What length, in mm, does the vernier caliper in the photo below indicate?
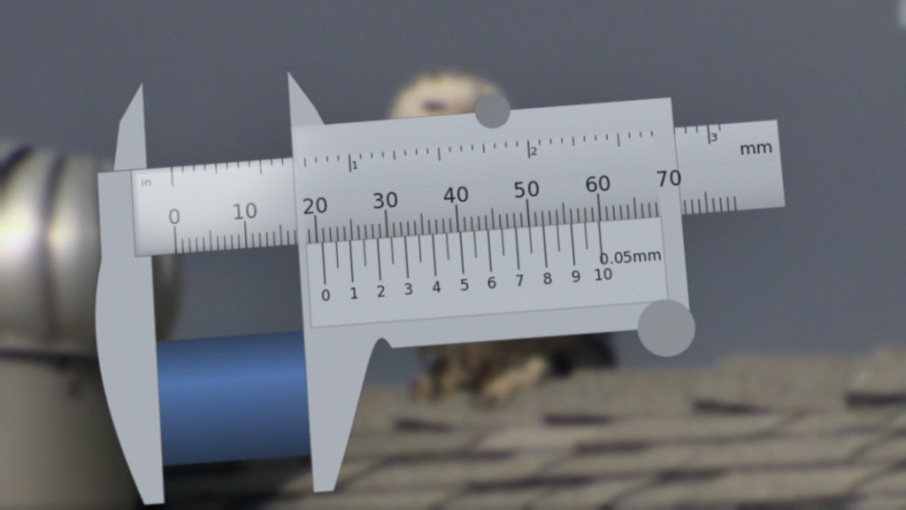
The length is 20.8 mm
